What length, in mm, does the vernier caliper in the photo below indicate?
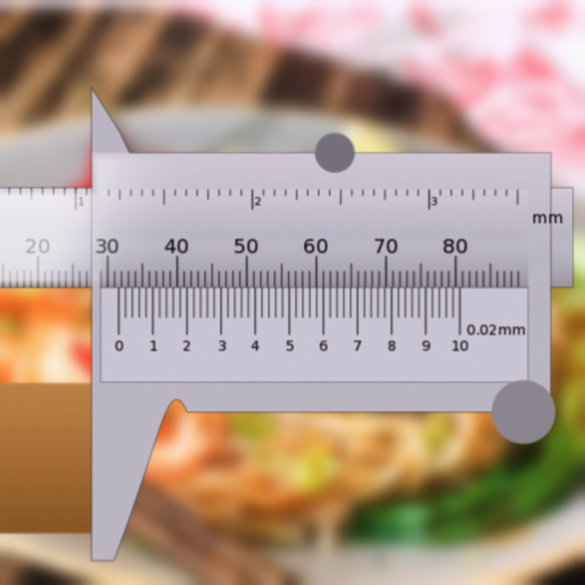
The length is 31.6 mm
